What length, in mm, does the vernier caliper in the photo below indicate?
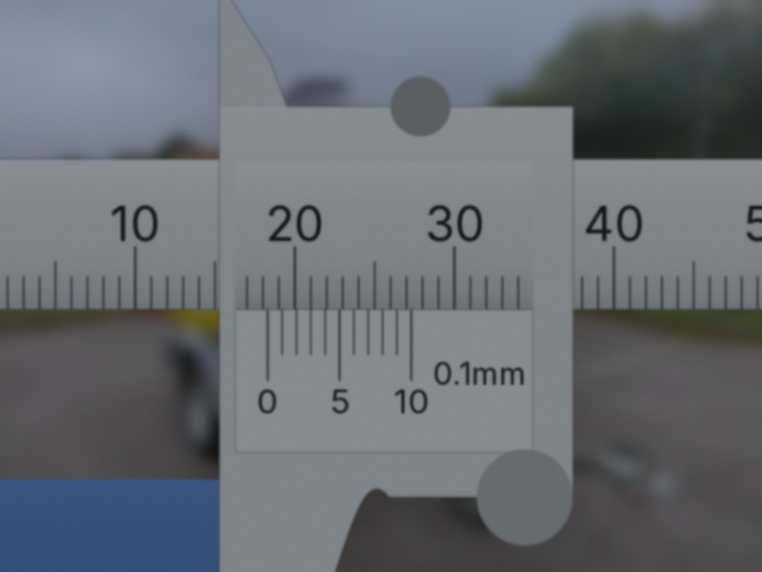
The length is 18.3 mm
